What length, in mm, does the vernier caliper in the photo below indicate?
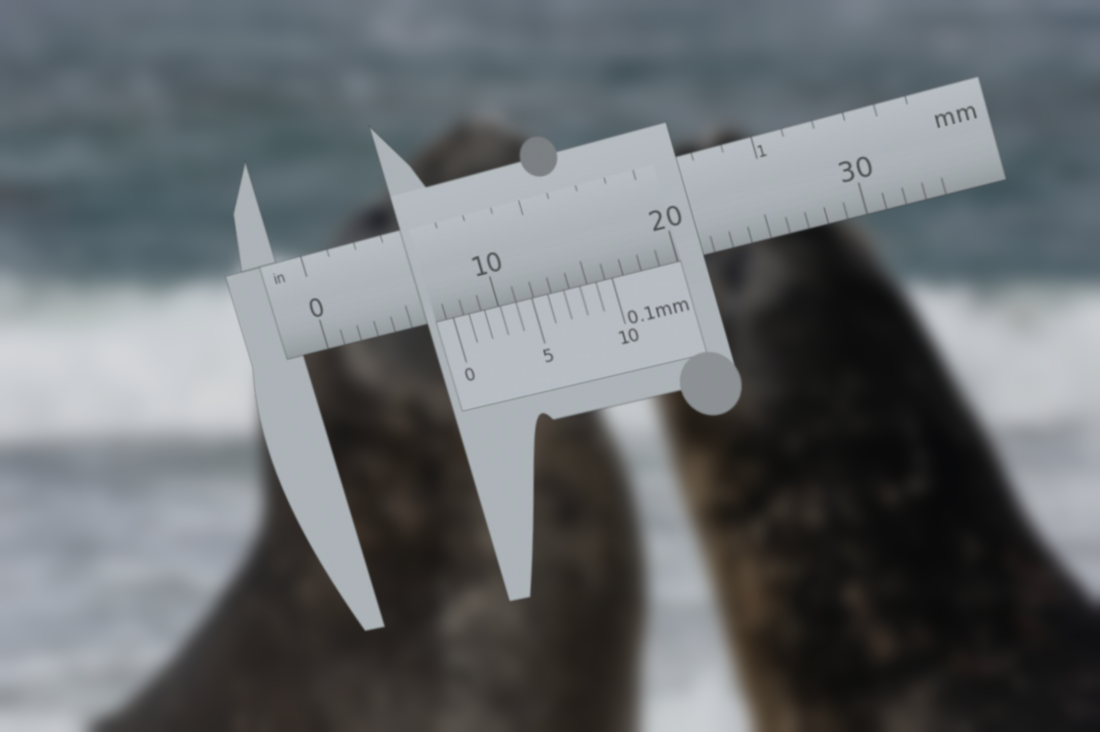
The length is 7.4 mm
